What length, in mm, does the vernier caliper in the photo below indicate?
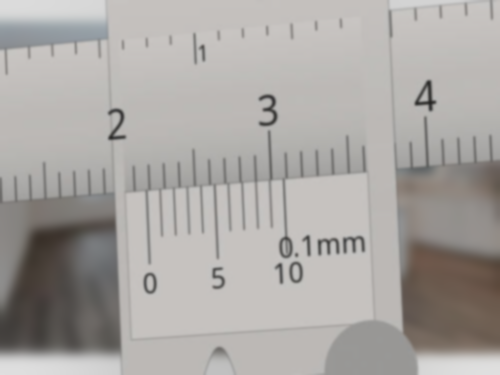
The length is 21.8 mm
